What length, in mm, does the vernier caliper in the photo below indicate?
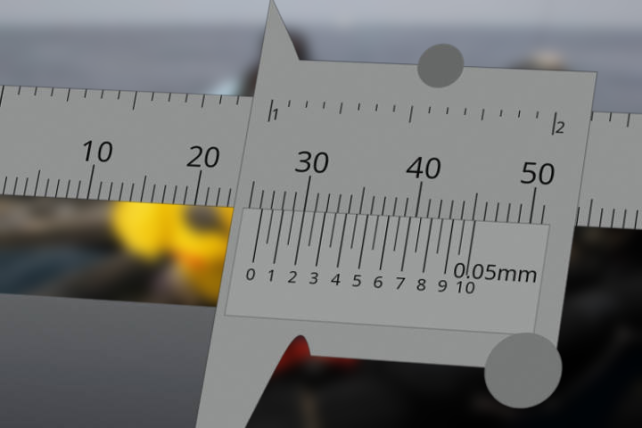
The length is 26.2 mm
